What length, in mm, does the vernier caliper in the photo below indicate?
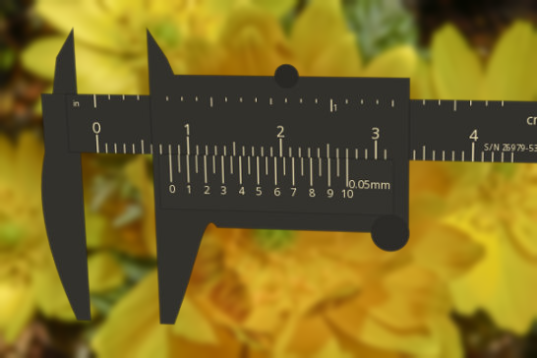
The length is 8.0 mm
